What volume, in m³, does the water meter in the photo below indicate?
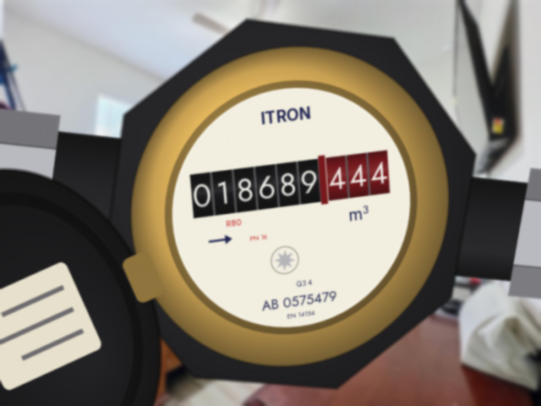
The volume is 18689.444 m³
